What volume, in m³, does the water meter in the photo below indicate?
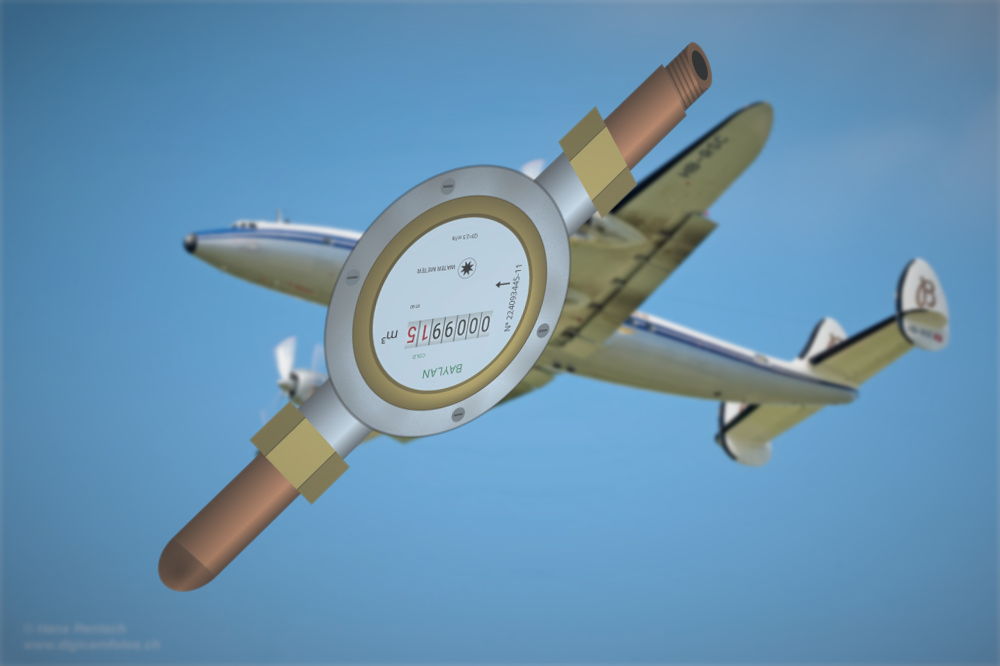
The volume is 99.15 m³
